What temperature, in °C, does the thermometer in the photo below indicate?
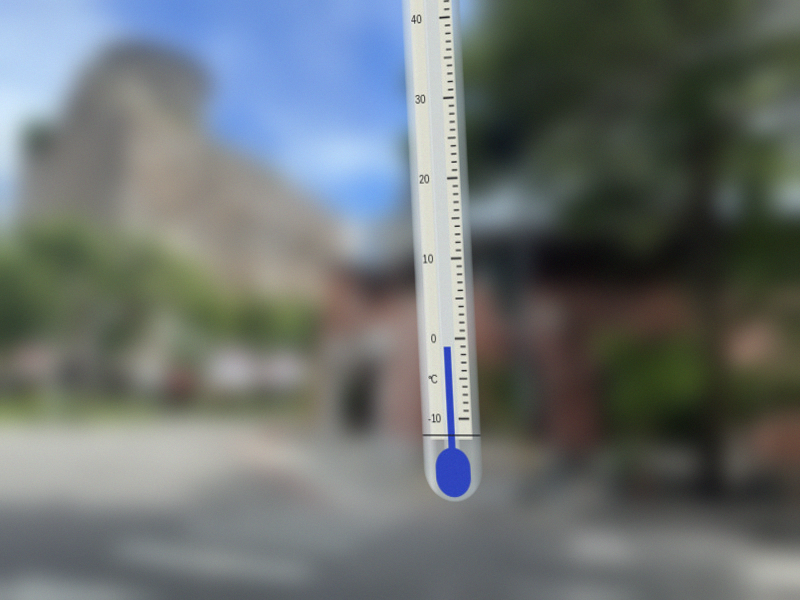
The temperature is -1 °C
